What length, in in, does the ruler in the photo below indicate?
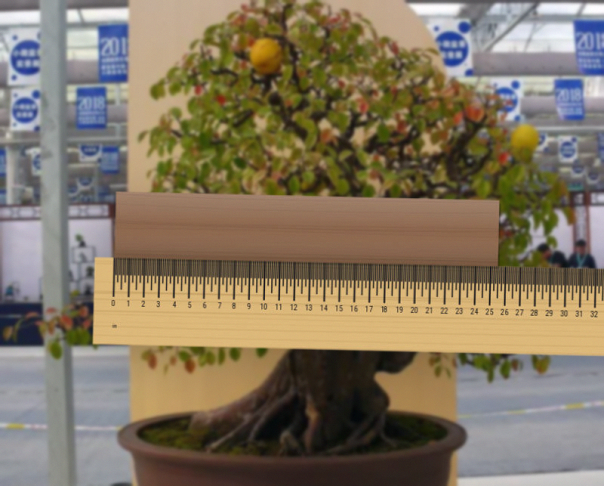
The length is 25.5 in
